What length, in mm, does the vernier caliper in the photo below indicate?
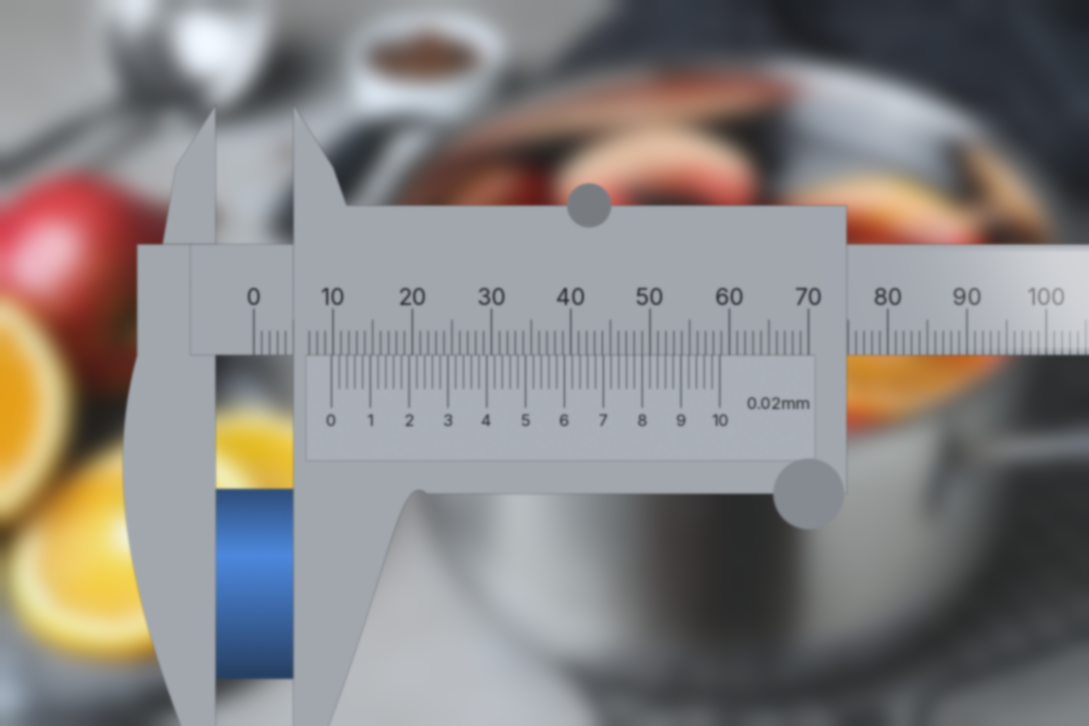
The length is 9.8 mm
